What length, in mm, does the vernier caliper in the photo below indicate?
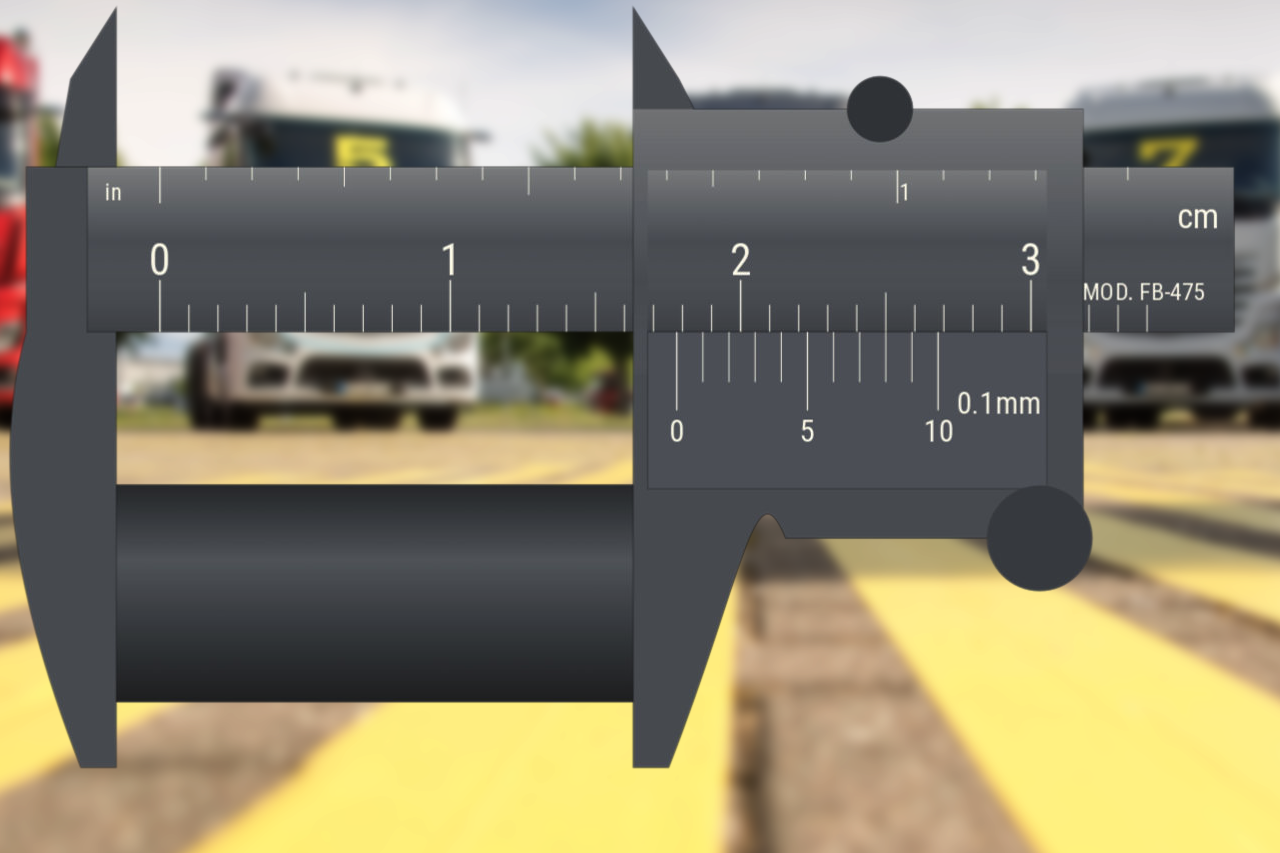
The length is 17.8 mm
